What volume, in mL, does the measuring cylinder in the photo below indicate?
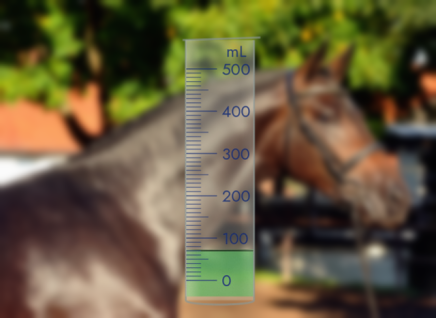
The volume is 70 mL
